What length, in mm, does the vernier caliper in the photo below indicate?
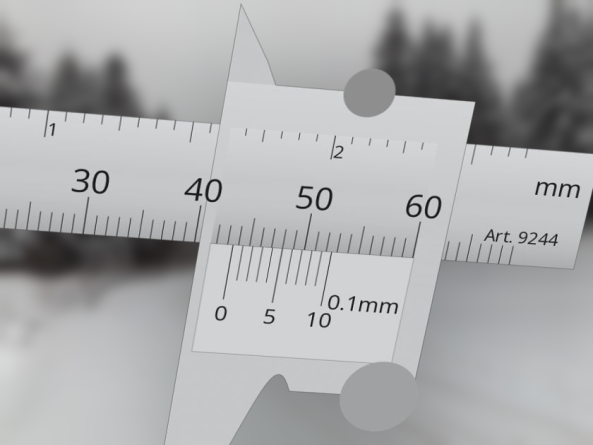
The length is 43.5 mm
